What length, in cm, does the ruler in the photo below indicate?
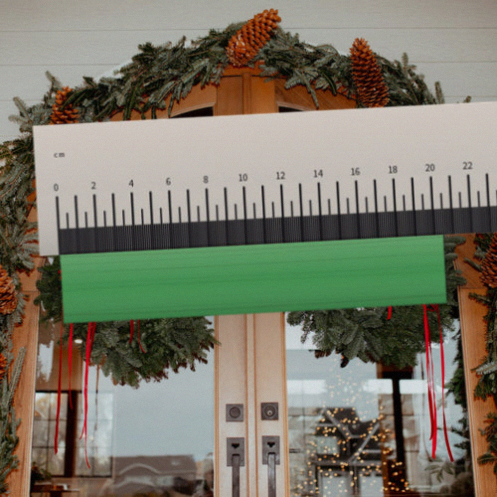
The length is 20.5 cm
